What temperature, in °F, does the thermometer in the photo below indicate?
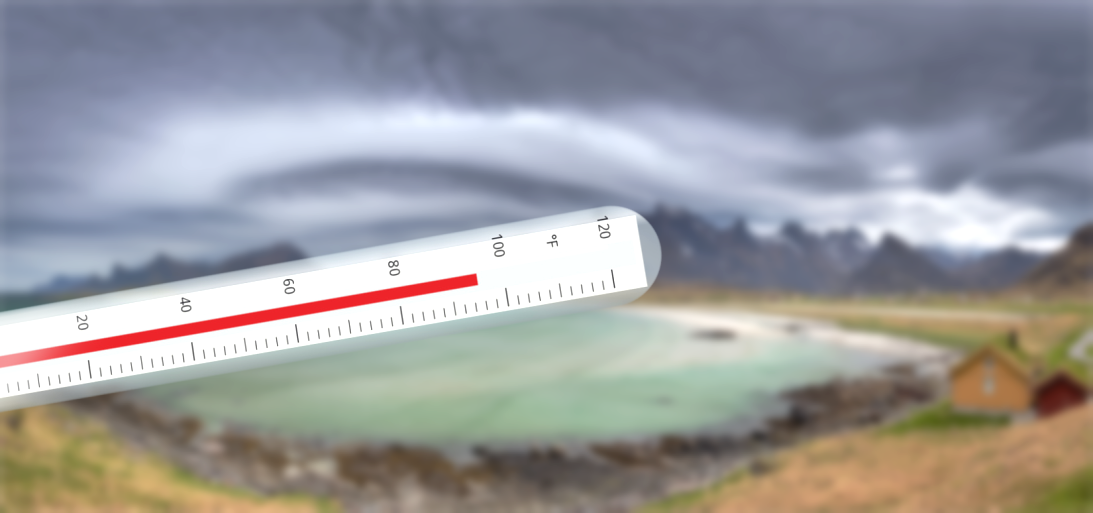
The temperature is 95 °F
